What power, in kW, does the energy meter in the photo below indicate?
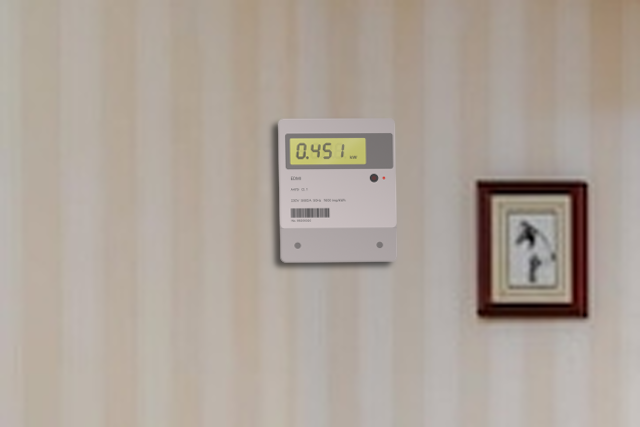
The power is 0.451 kW
